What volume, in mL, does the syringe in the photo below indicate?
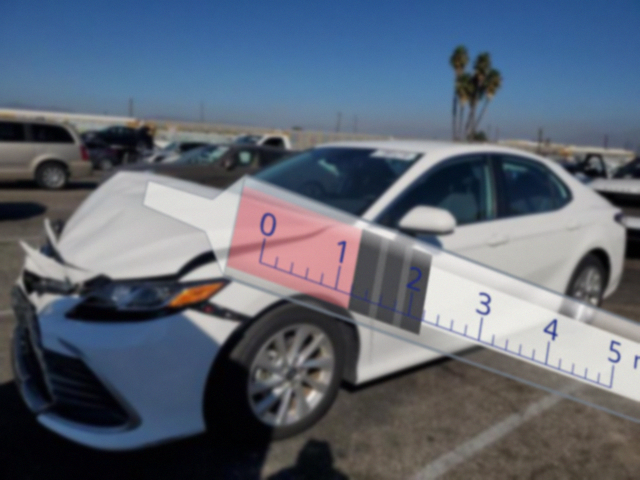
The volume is 1.2 mL
